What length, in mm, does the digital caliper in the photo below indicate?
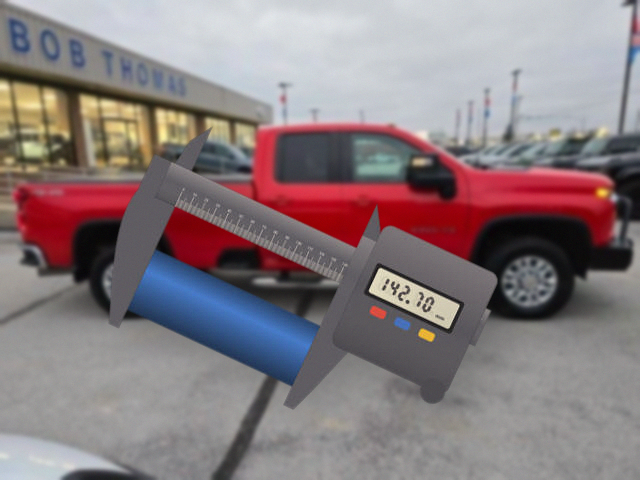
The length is 142.70 mm
